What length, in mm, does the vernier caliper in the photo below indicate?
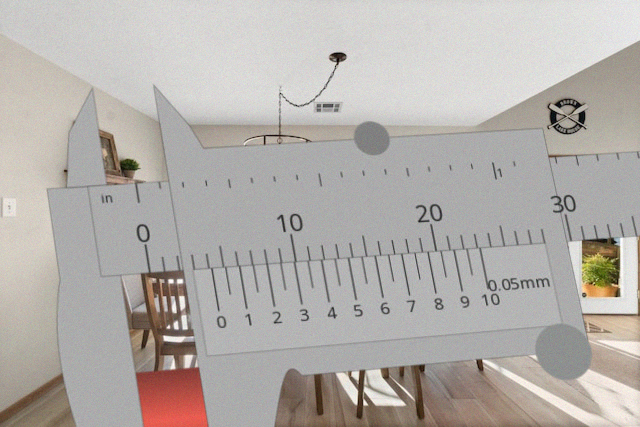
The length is 4.2 mm
